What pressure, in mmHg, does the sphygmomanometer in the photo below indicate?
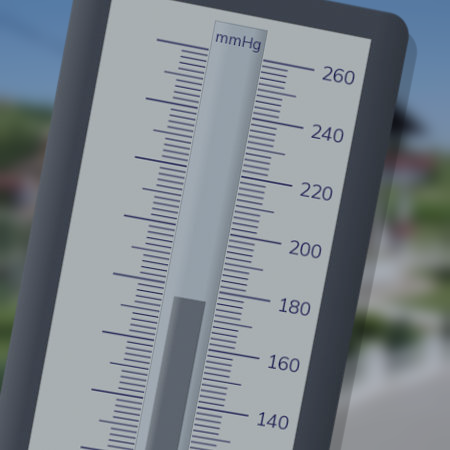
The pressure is 176 mmHg
